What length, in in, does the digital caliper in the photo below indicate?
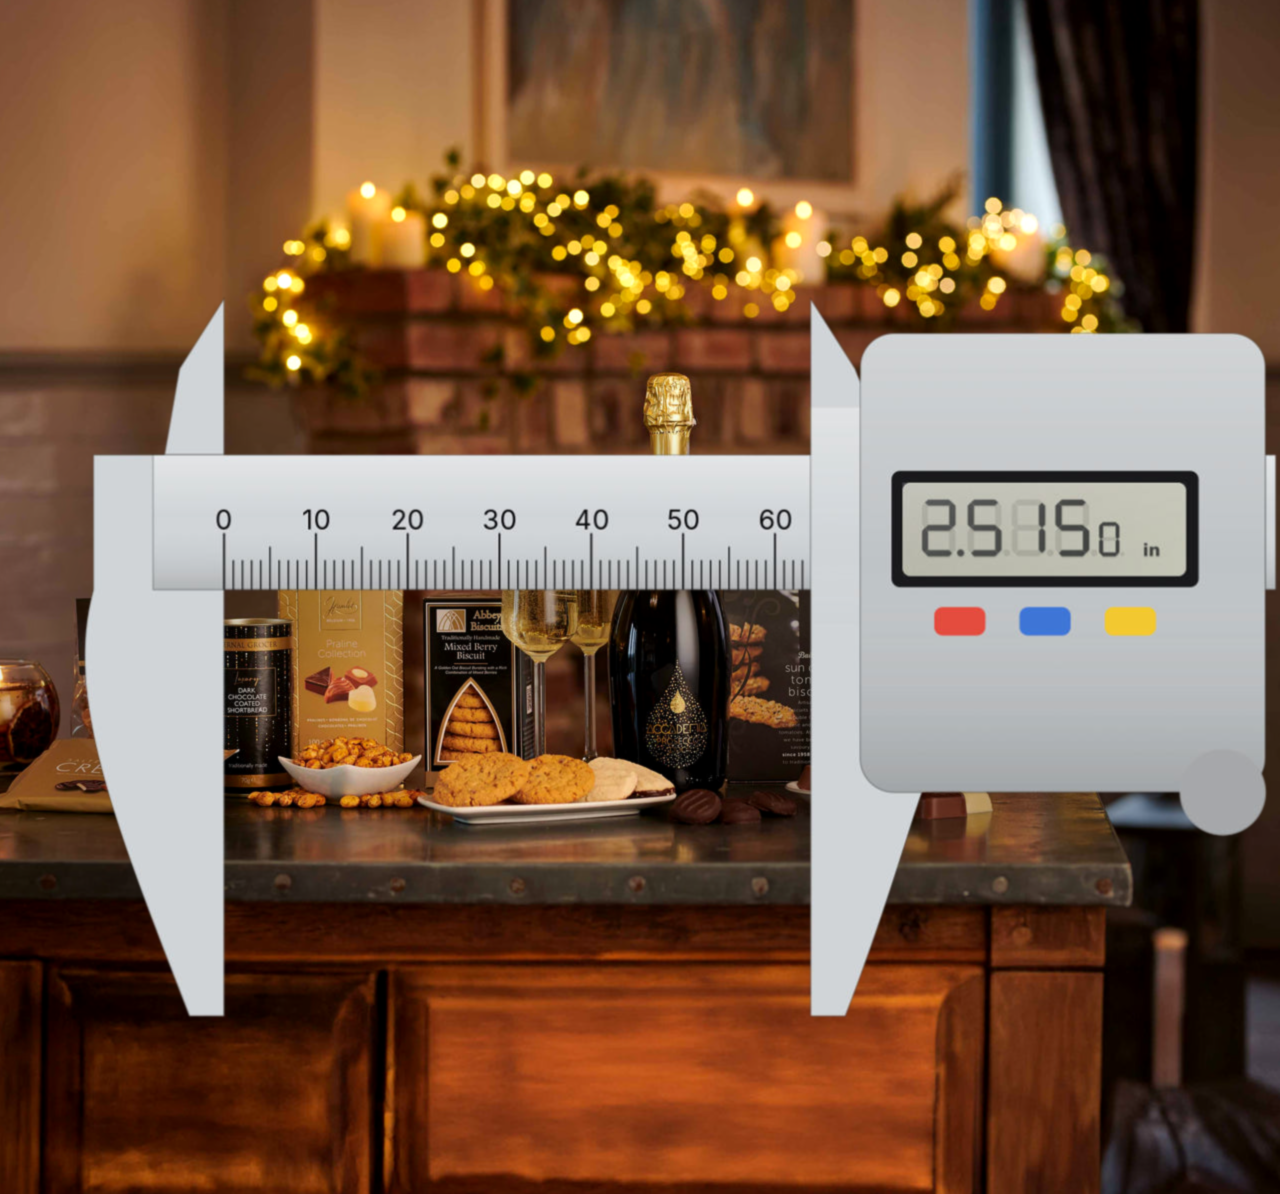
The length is 2.5150 in
